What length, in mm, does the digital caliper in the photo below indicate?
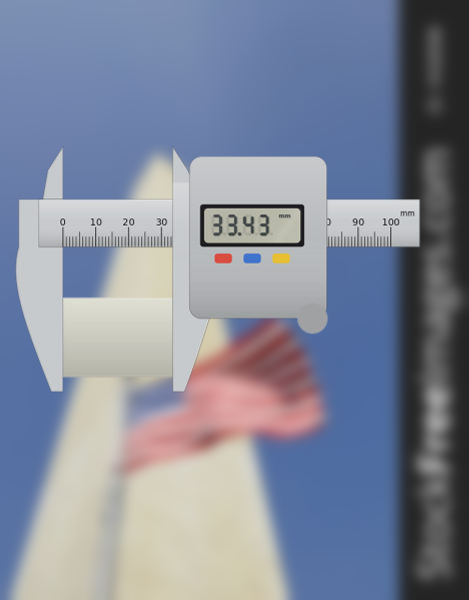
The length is 33.43 mm
